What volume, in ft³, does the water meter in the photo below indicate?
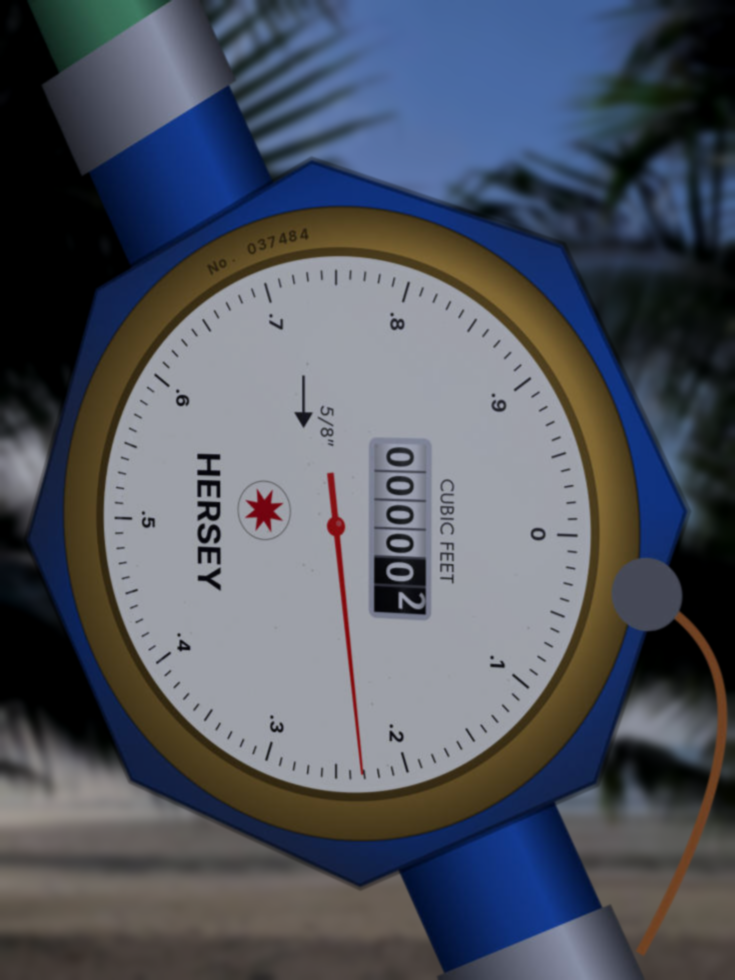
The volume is 2.23 ft³
